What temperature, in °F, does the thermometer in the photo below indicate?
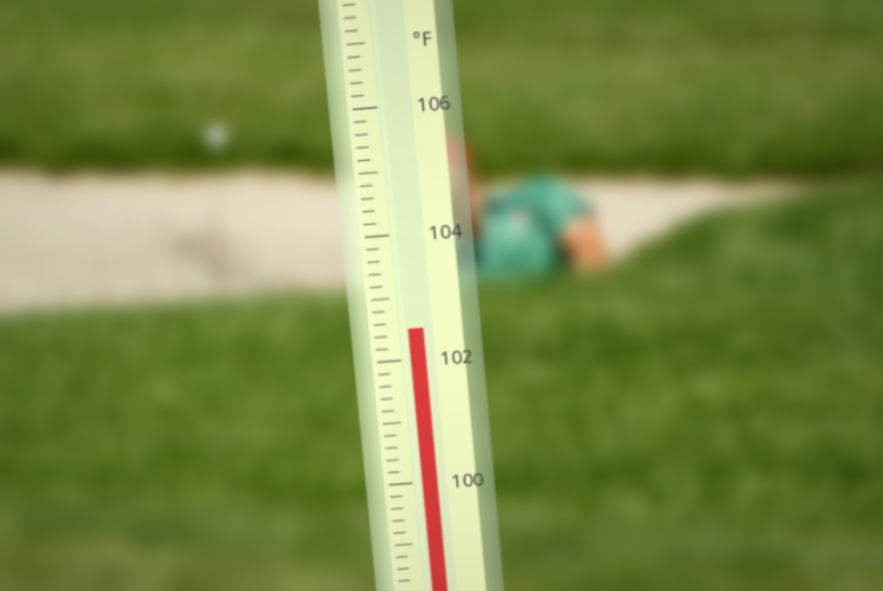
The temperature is 102.5 °F
